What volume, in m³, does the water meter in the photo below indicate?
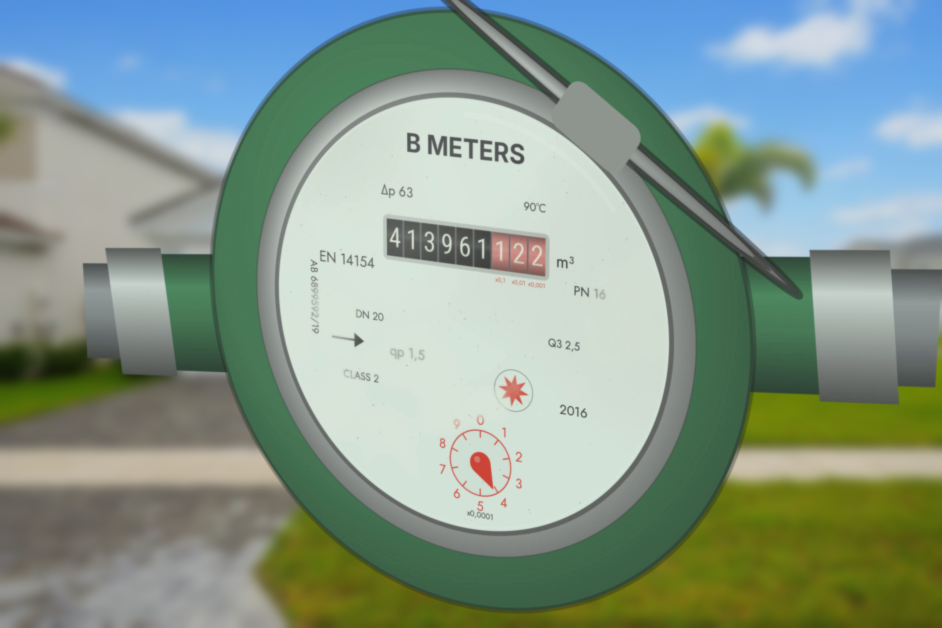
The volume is 413961.1224 m³
